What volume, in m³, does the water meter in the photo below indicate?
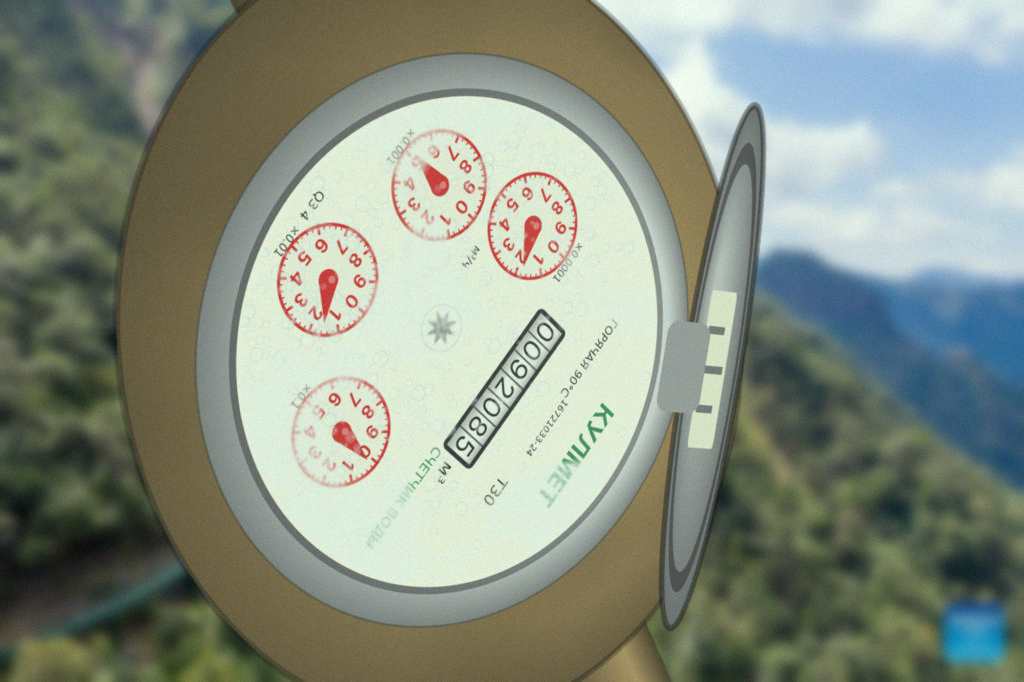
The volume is 92085.0151 m³
